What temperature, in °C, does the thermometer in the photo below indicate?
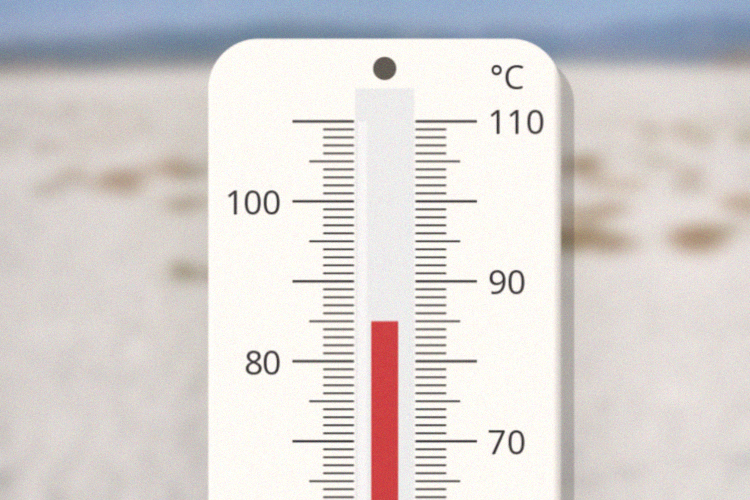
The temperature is 85 °C
